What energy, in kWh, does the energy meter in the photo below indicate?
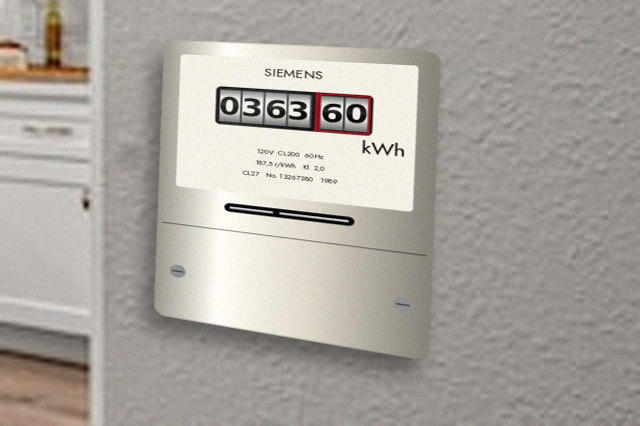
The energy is 363.60 kWh
